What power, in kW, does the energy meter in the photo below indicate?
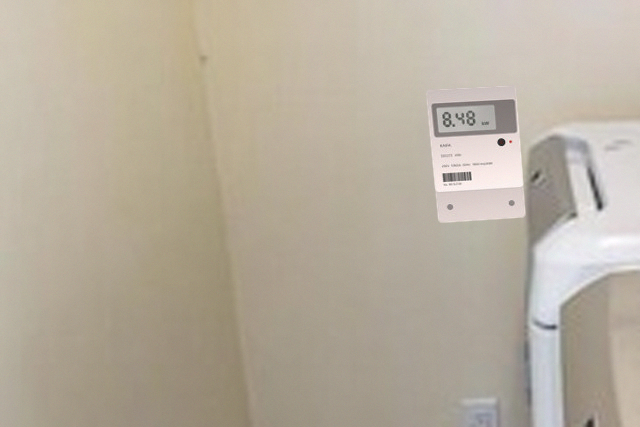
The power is 8.48 kW
